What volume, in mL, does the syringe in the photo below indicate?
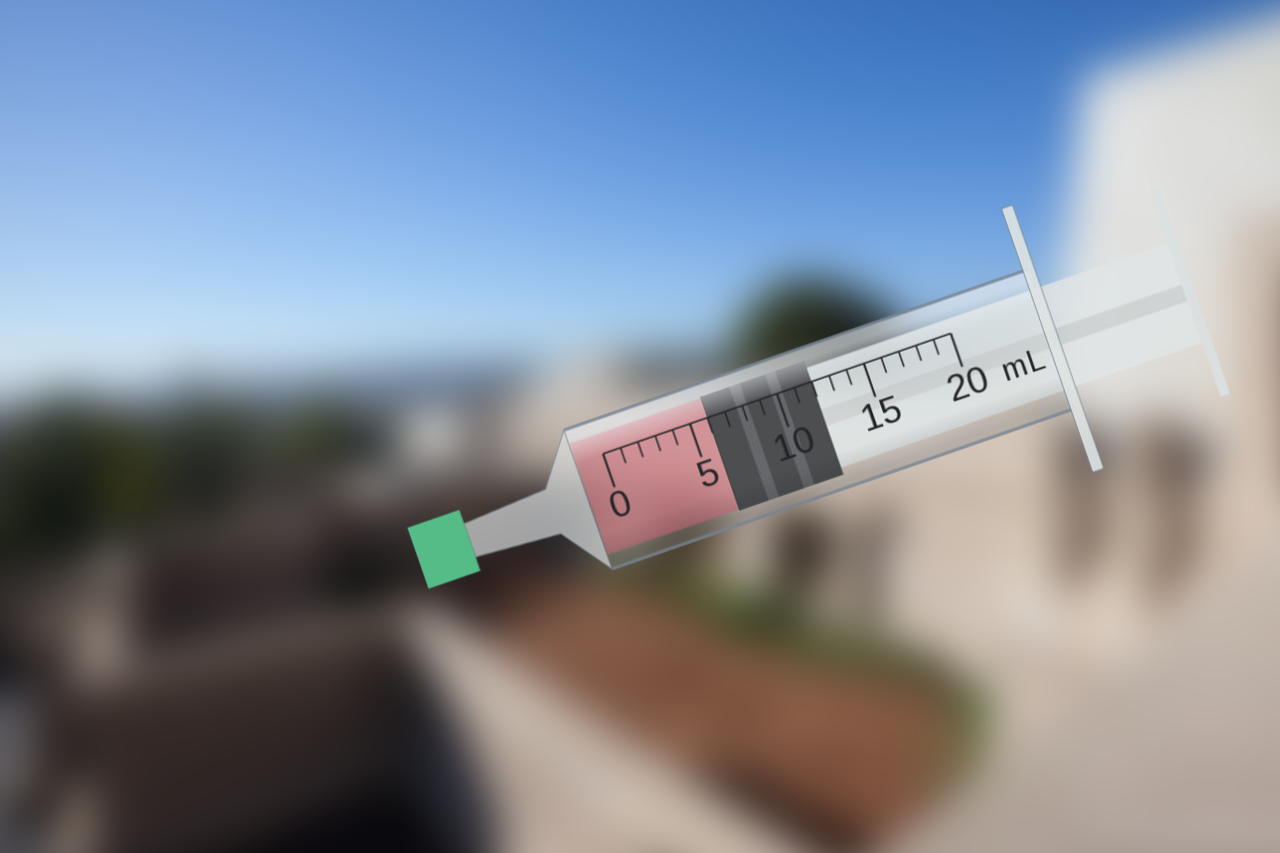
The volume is 6 mL
